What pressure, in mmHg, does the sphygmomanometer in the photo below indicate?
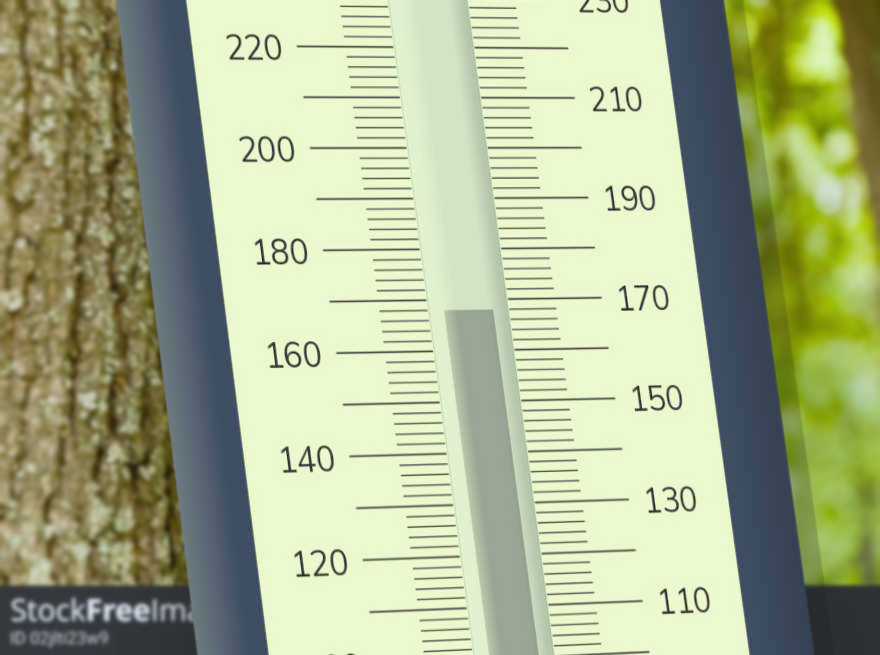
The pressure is 168 mmHg
